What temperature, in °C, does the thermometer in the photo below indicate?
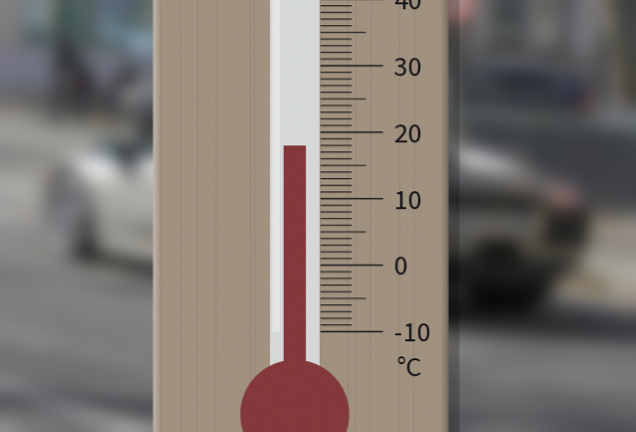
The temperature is 18 °C
